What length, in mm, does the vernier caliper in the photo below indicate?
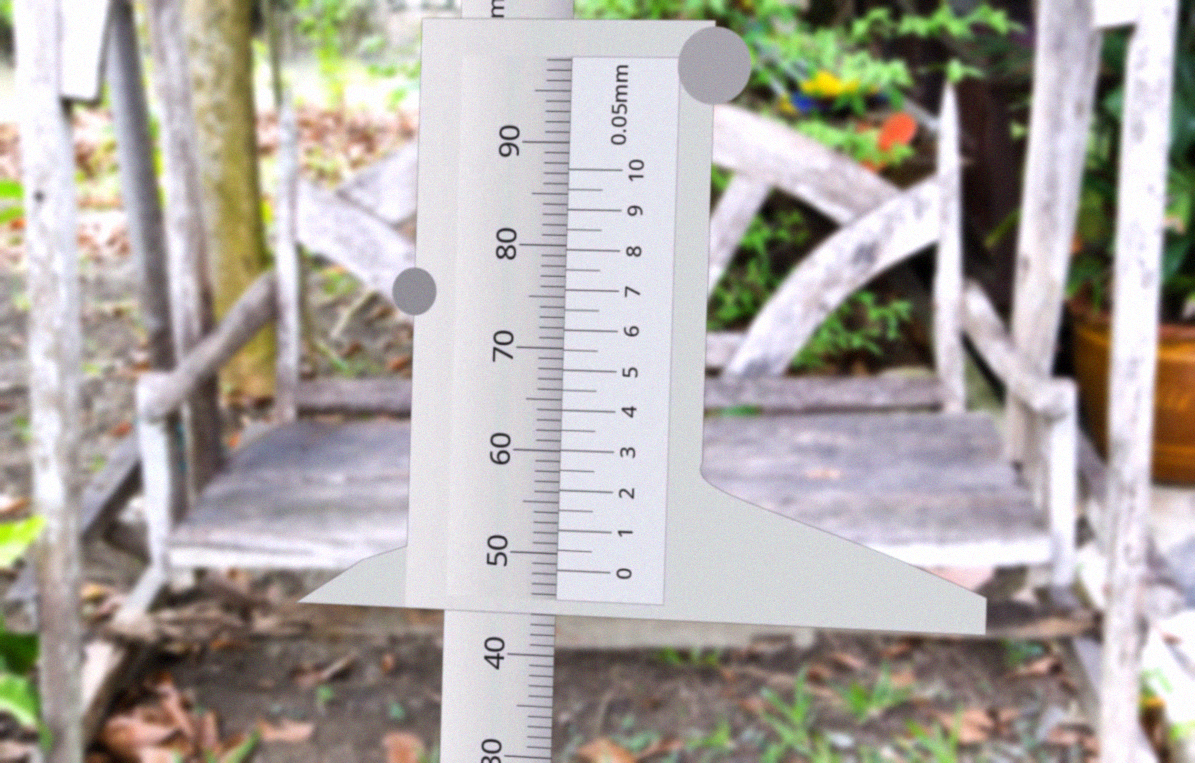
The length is 48.4 mm
